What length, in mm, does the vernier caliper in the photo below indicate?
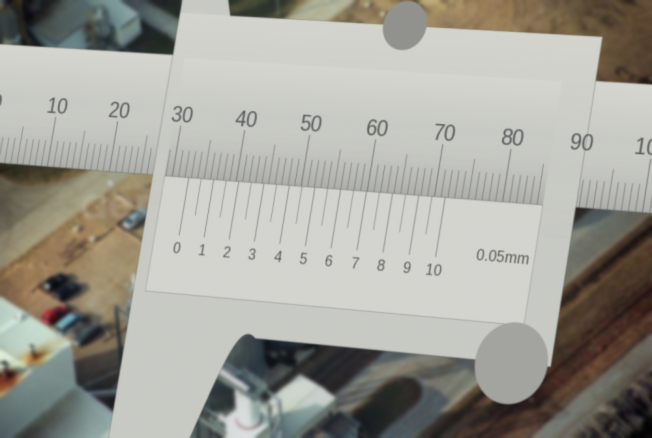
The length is 32.6 mm
